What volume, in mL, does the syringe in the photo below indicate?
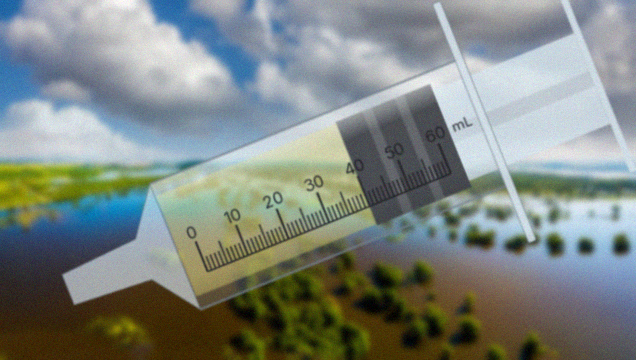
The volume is 40 mL
